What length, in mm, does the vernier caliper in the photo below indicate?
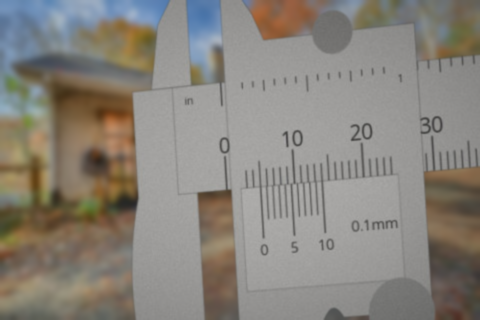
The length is 5.0 mm
